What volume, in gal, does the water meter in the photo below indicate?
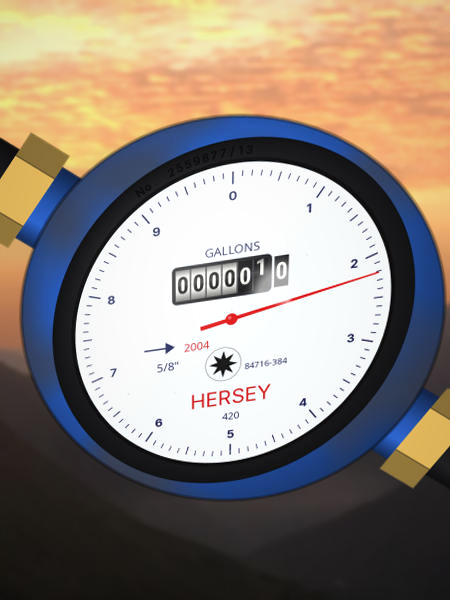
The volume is 12.2 gal
